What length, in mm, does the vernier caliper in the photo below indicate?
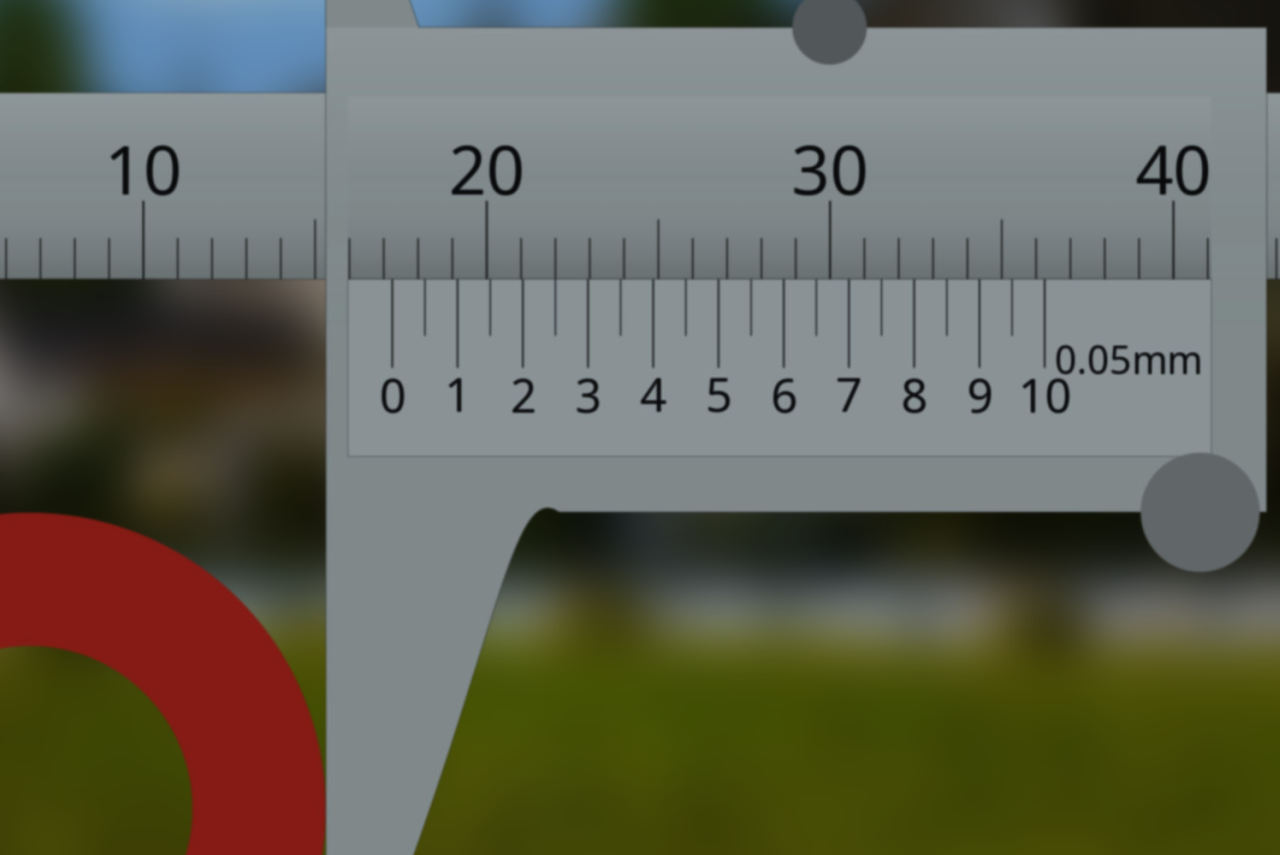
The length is 17.25 mm
